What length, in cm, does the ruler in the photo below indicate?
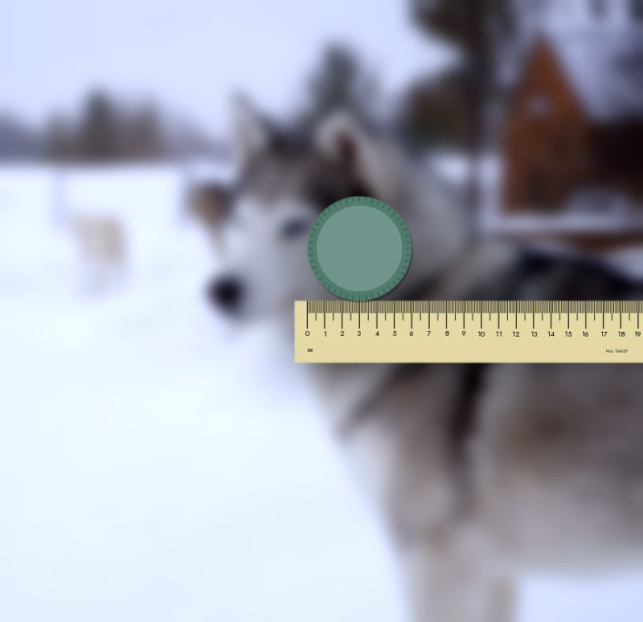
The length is 6 cm
